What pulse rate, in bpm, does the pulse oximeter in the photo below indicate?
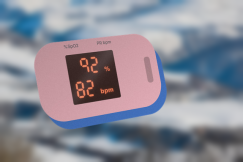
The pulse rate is 82 bpm
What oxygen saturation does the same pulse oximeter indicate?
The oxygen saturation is 92 %
